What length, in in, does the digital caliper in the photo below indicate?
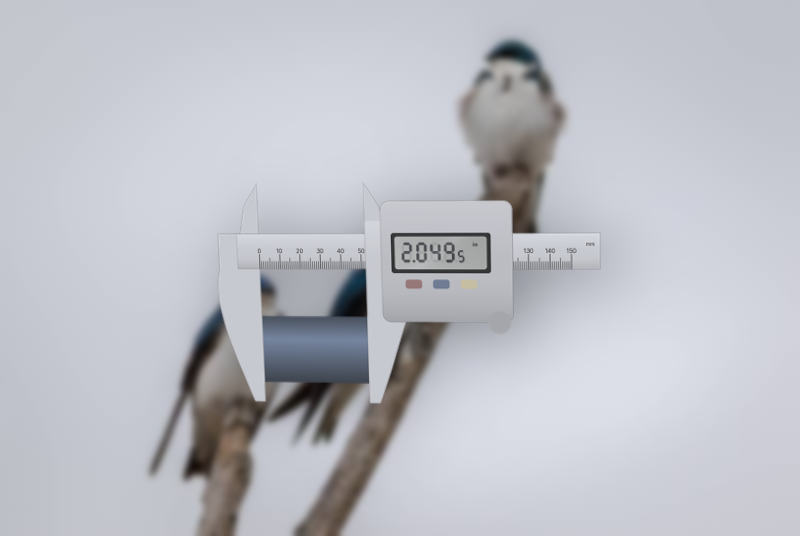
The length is 2.0495 in
